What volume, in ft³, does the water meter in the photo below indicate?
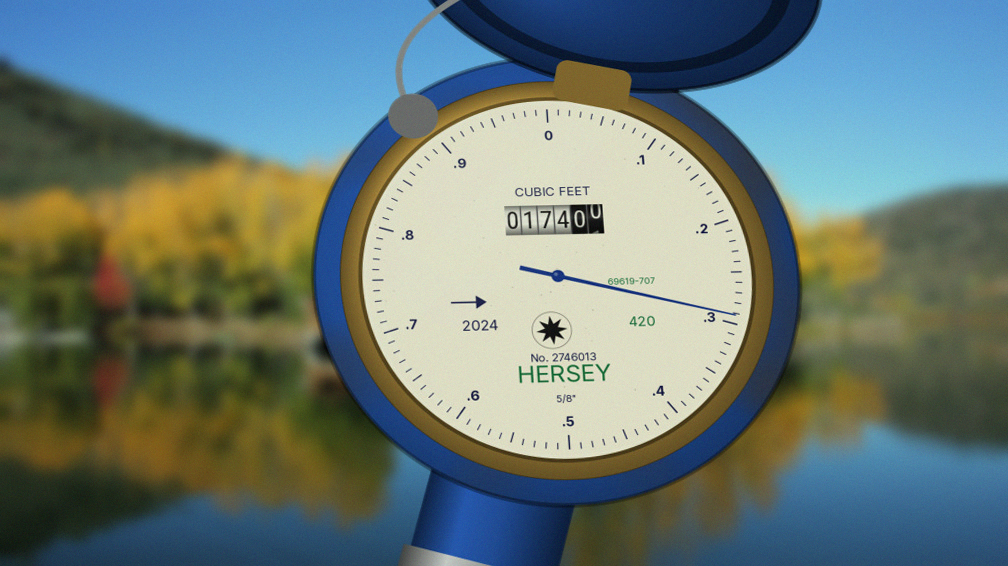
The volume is 17400.29 ft³
